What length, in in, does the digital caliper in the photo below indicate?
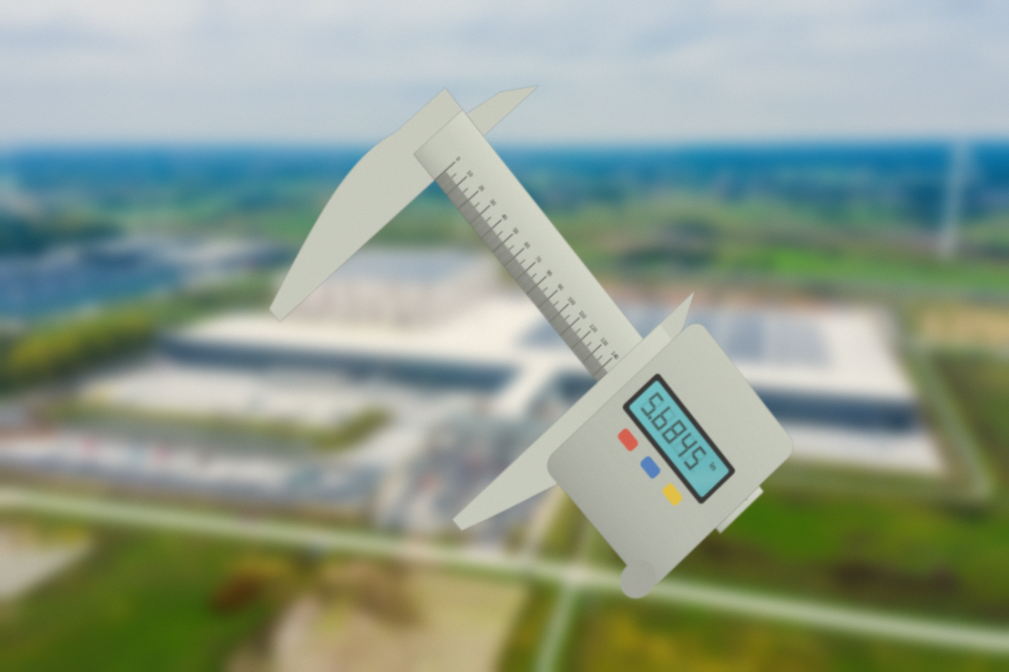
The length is 5.6845 in
